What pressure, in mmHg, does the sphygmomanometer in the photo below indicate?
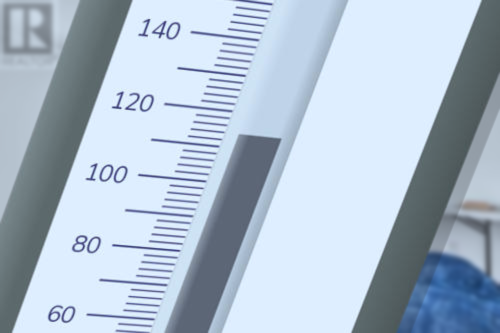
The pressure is 114 mmHg
